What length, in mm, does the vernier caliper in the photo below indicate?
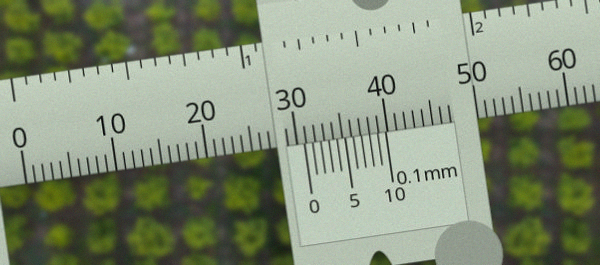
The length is 30.8 mm
